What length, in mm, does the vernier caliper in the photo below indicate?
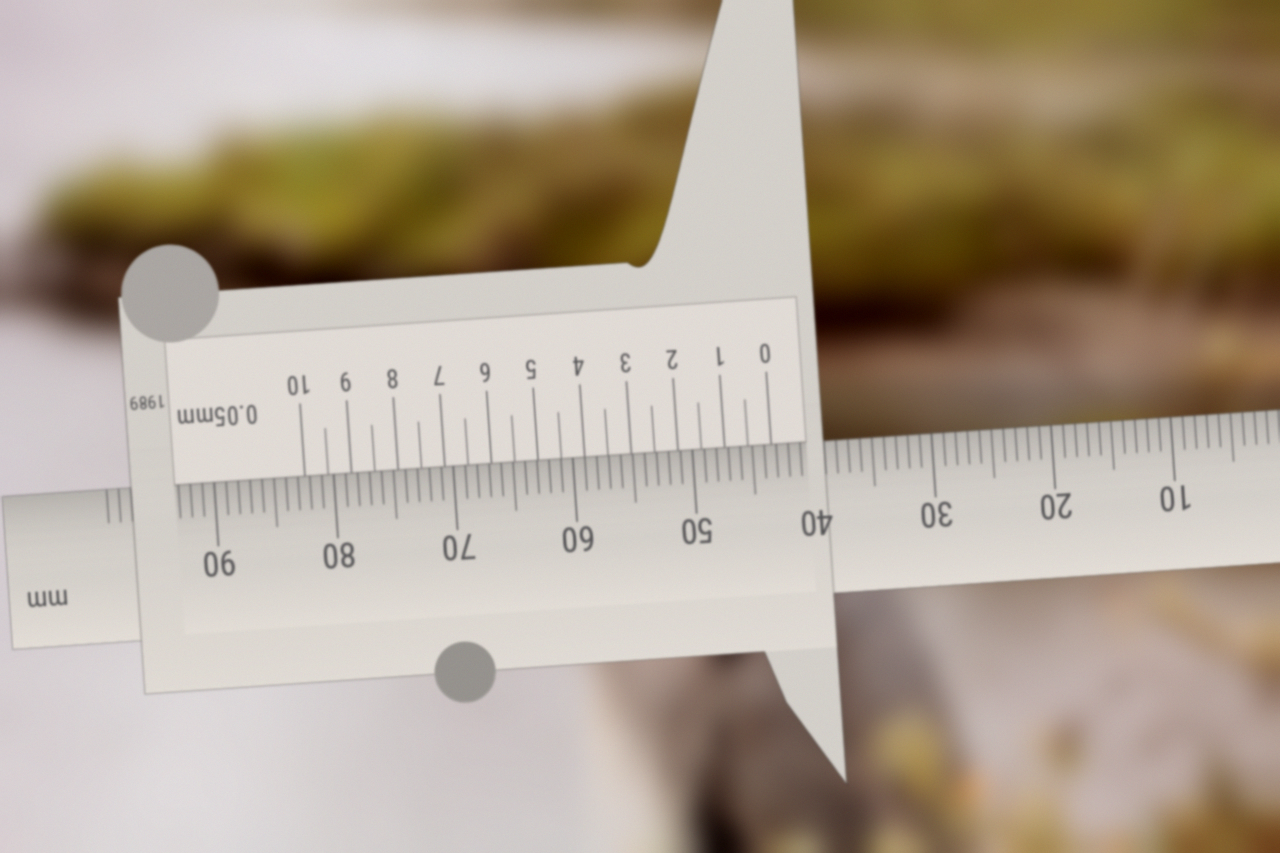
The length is 43.4 mm
